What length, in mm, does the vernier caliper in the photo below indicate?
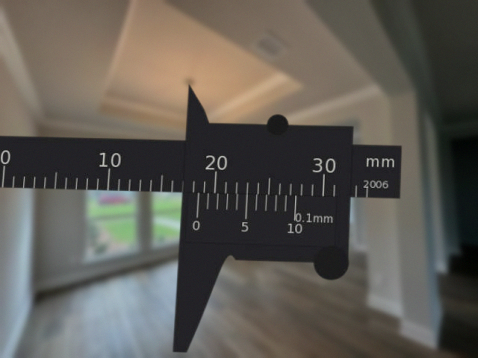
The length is 18.5 mm
